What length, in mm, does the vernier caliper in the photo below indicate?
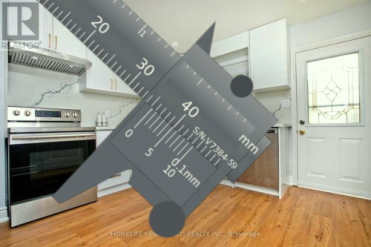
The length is 35.4 mm
